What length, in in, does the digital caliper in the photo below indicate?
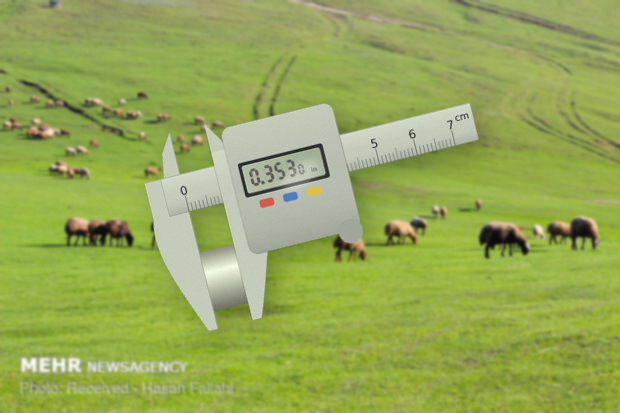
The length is 0.3530 in
